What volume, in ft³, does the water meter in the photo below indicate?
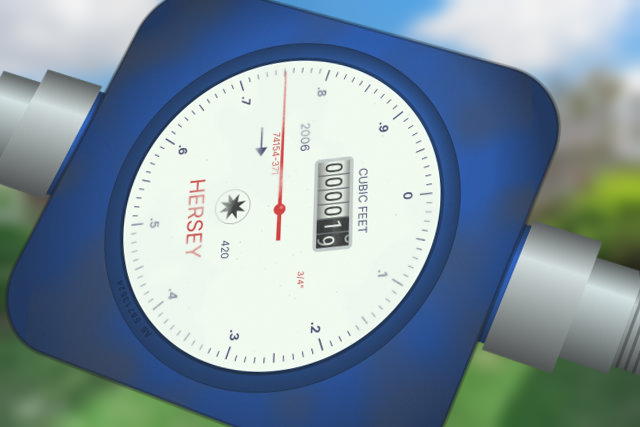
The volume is 18.75 ft³
